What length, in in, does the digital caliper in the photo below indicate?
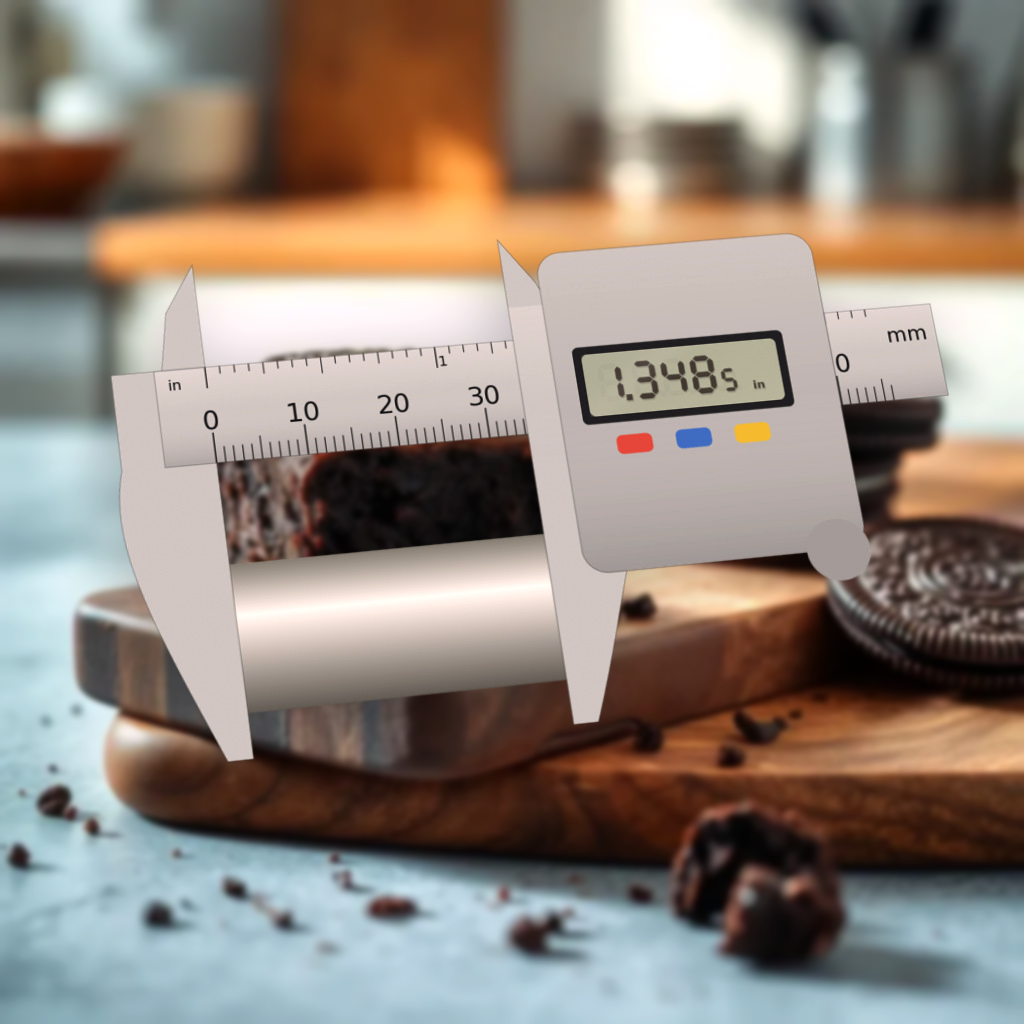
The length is 1.3485 in
